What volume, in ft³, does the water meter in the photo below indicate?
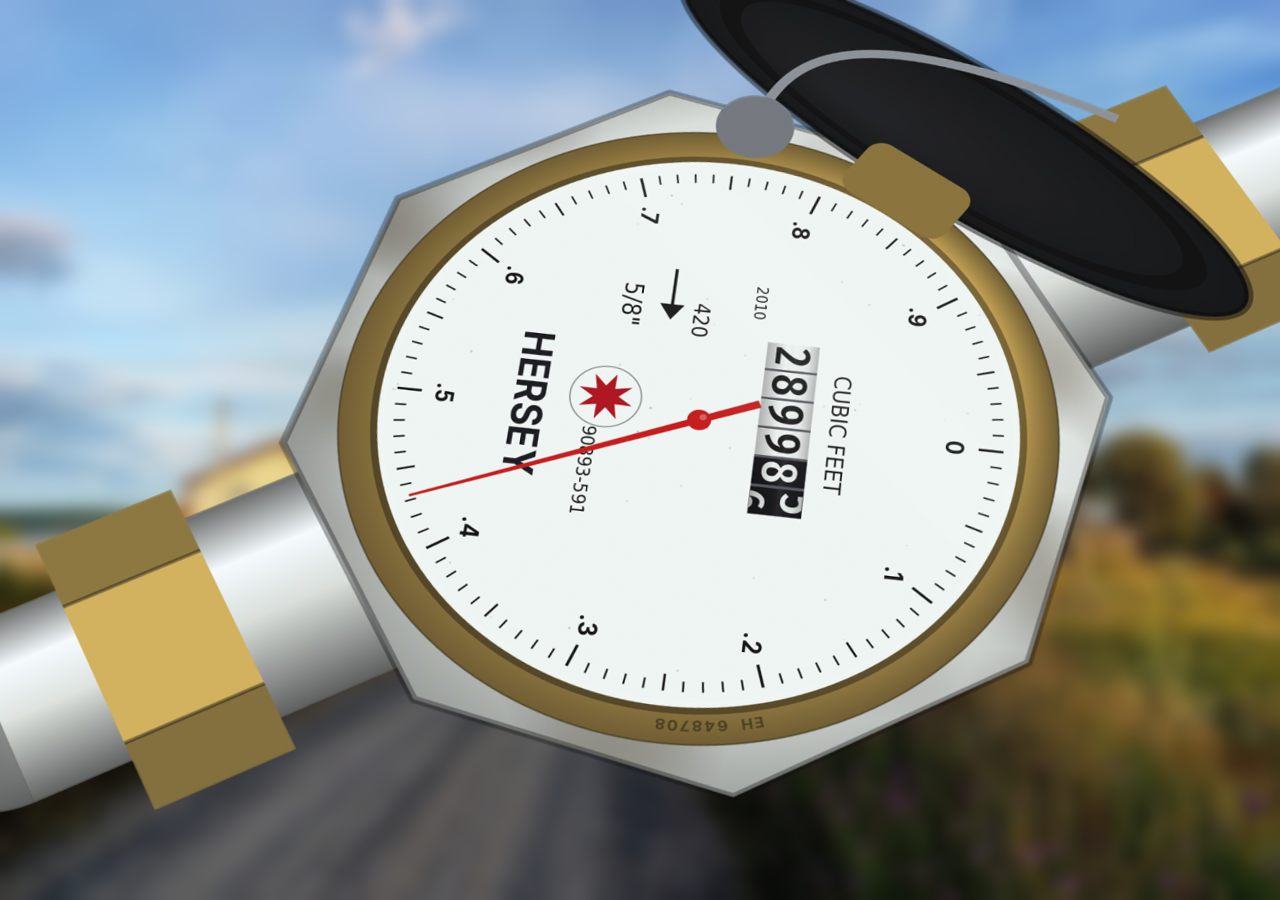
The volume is 289985.43 ft³
